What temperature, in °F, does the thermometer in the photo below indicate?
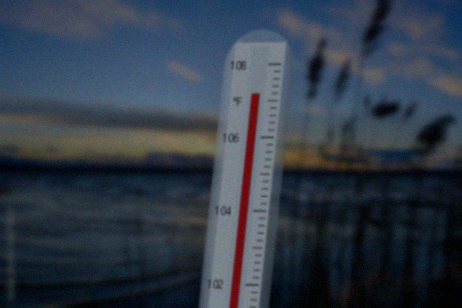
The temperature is 107.2 °F
